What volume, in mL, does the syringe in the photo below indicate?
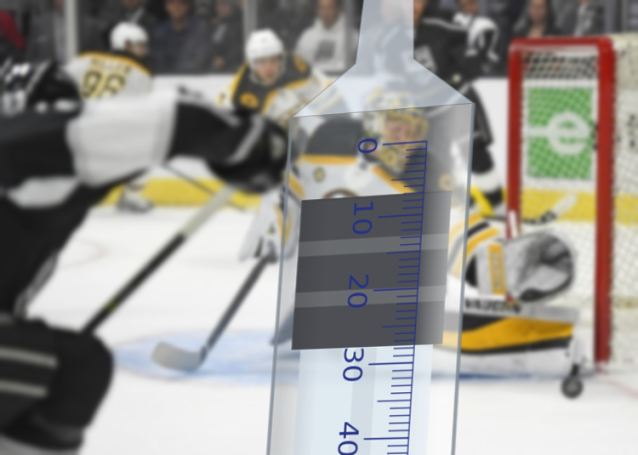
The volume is 7 mL
